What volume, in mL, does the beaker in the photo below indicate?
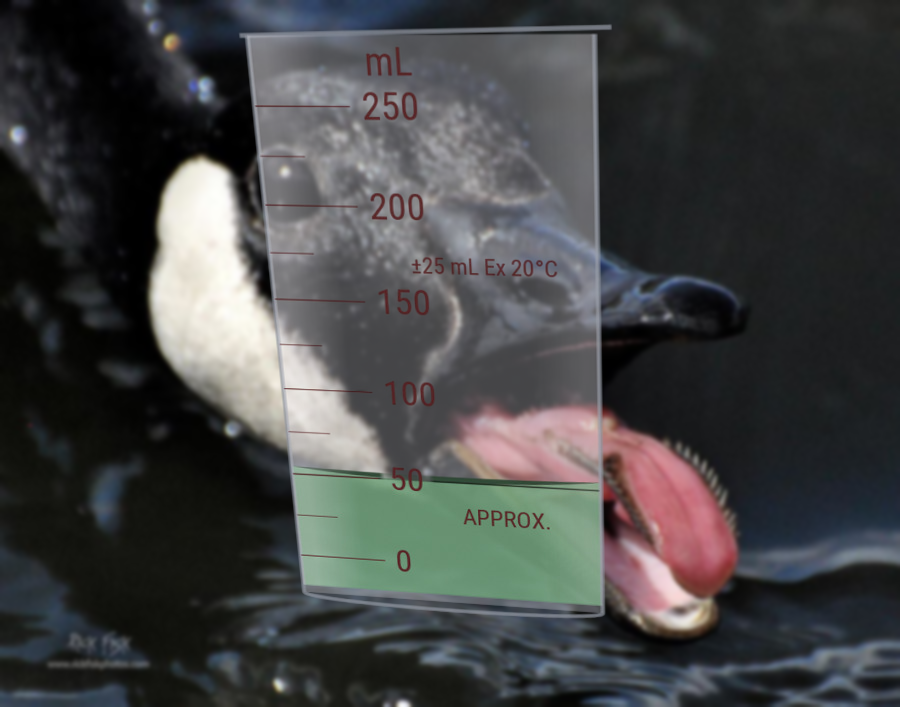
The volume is 50 mL
